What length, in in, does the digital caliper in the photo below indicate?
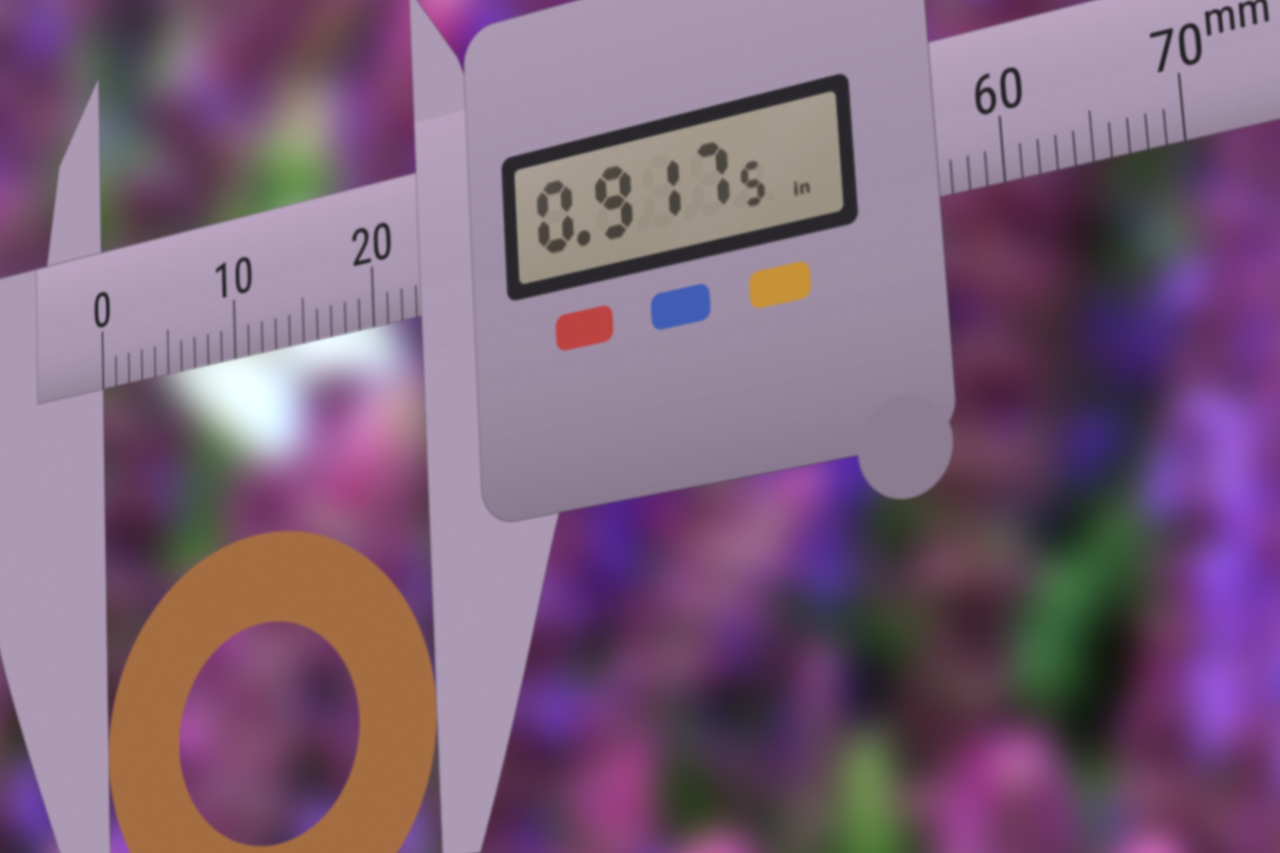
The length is 0.9175 in
